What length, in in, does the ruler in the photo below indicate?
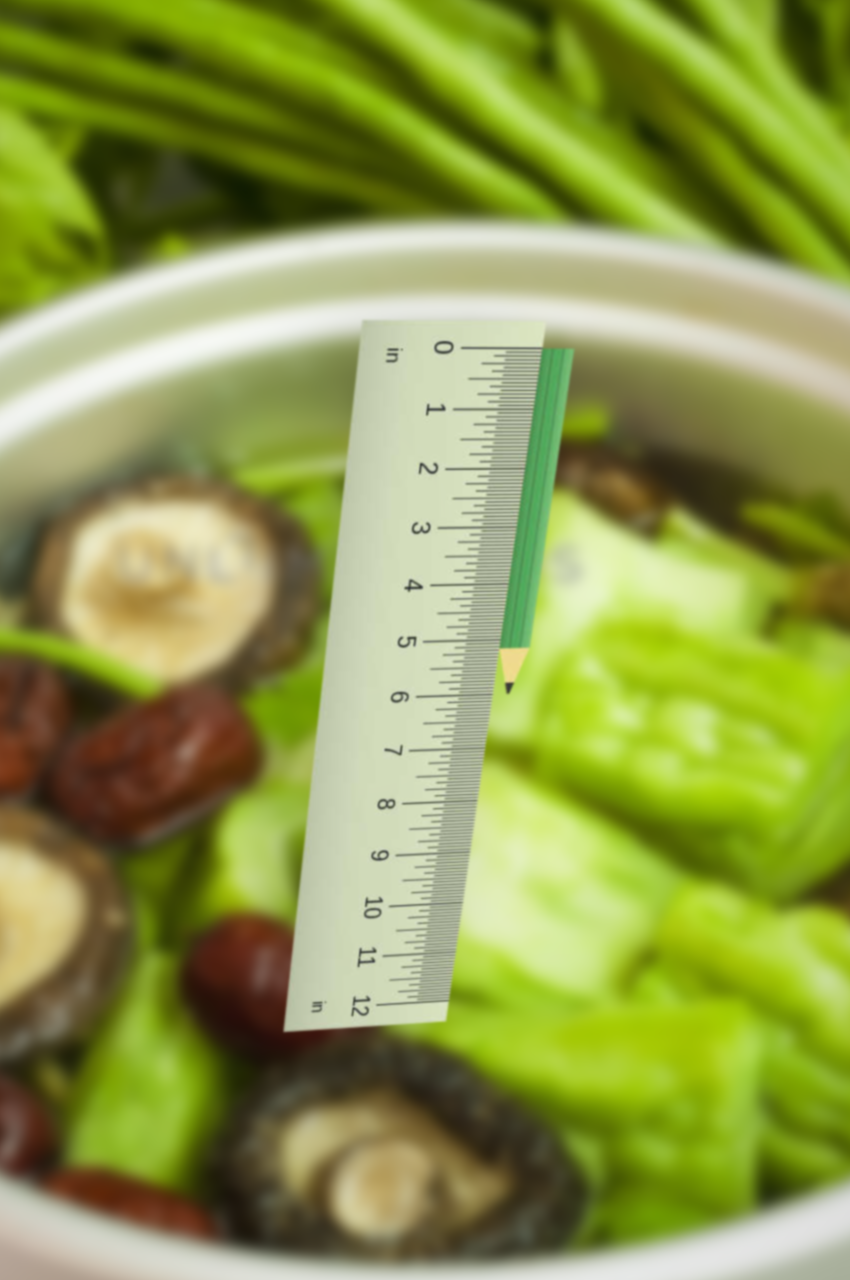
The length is 6 in
